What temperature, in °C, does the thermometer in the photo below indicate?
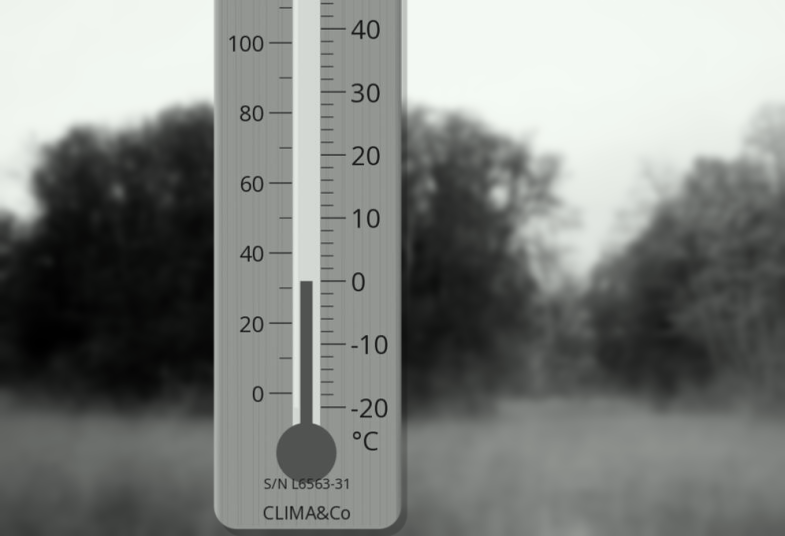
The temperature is 0 °C
